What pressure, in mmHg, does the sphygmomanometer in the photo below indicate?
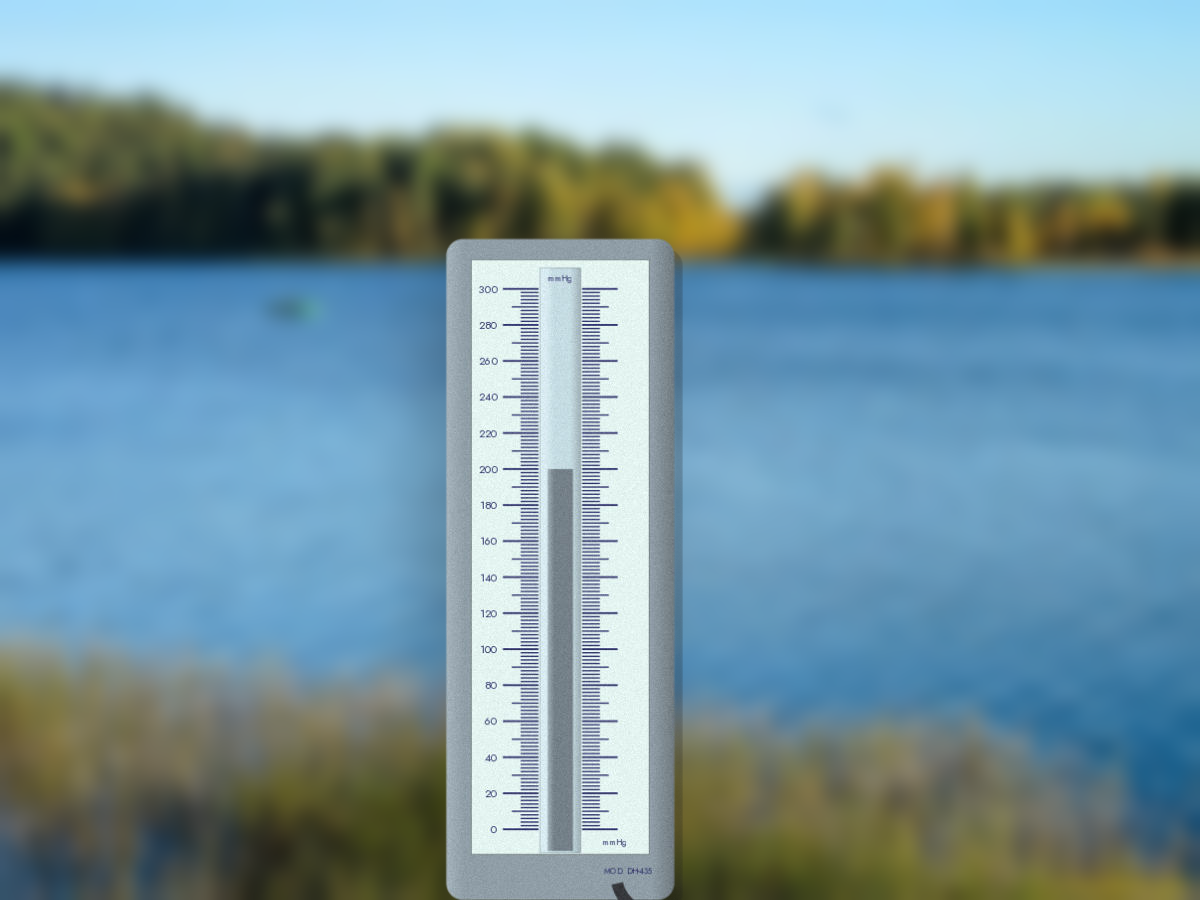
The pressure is 200 mmHg
